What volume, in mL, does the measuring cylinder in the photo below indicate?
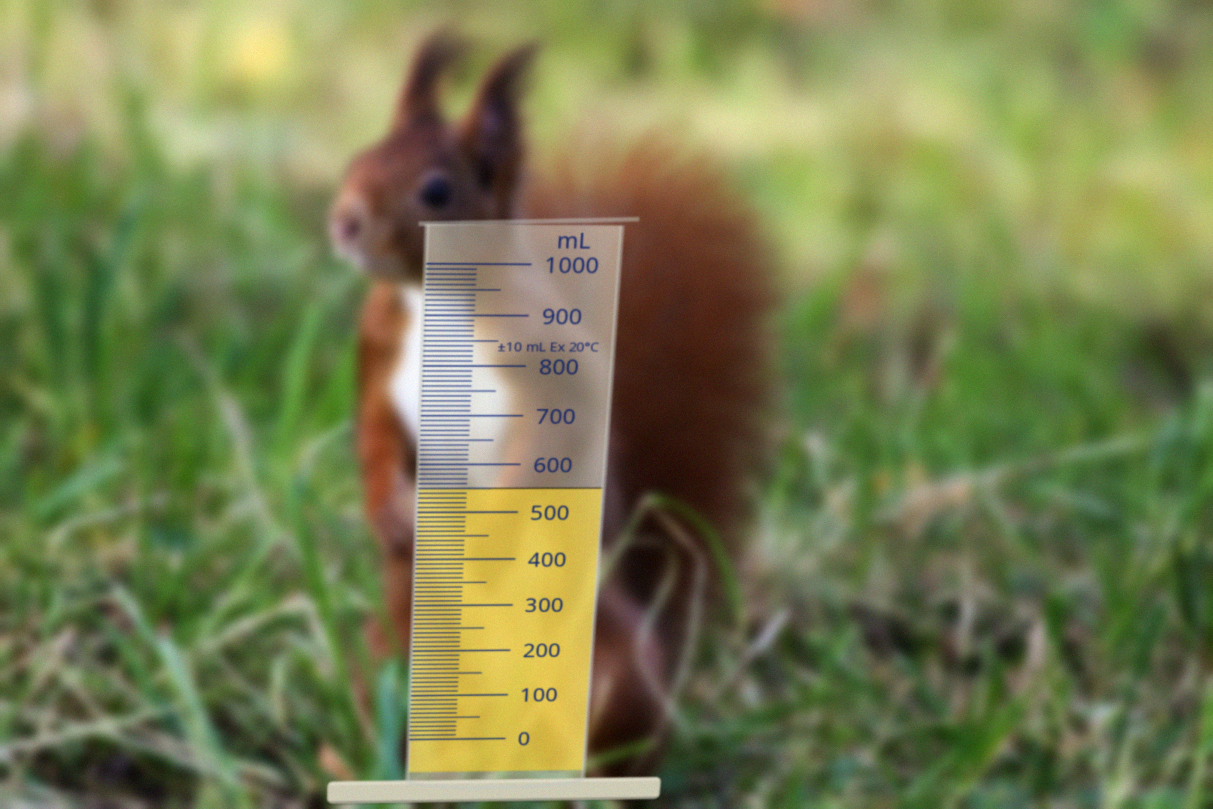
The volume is 550 mL
